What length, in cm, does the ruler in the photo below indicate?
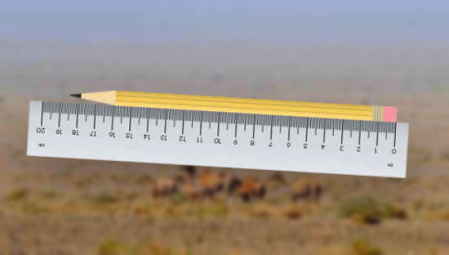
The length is 18.5 cm
